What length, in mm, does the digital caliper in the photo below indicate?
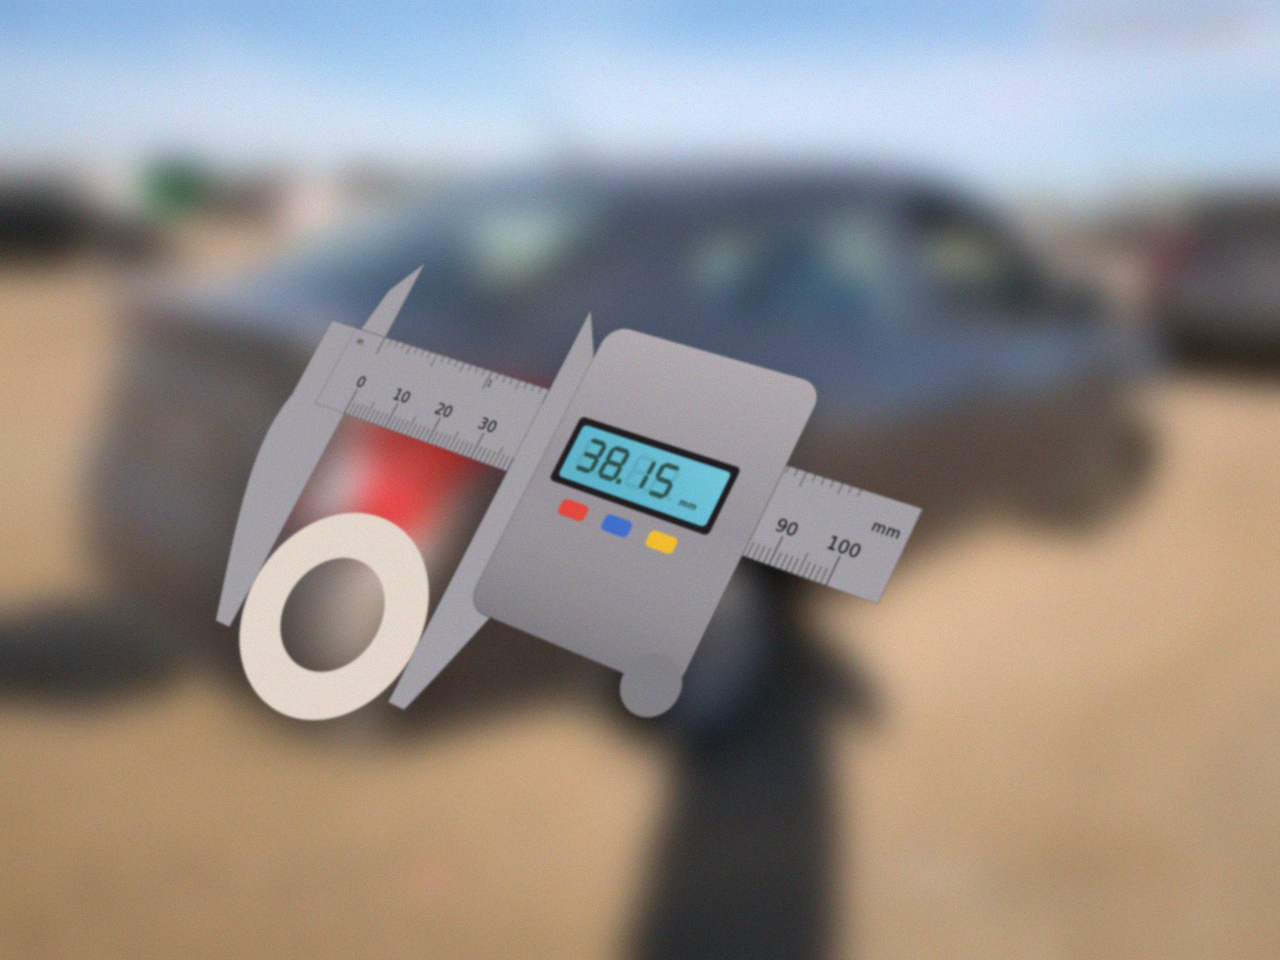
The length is 38.15 mm
